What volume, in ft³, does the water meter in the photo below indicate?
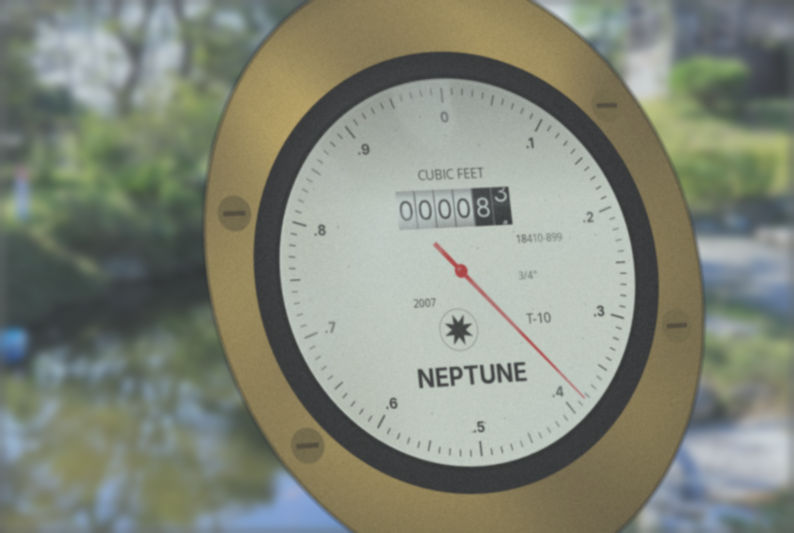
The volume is 83.38 ft³
